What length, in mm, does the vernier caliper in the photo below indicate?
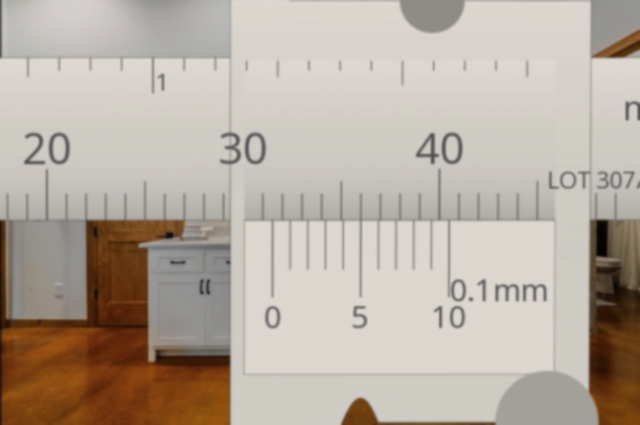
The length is 31.5 mm
